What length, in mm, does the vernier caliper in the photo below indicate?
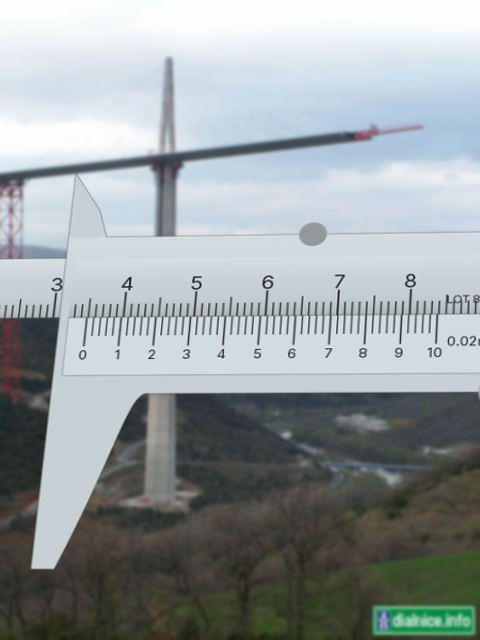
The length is 34.8 mm
